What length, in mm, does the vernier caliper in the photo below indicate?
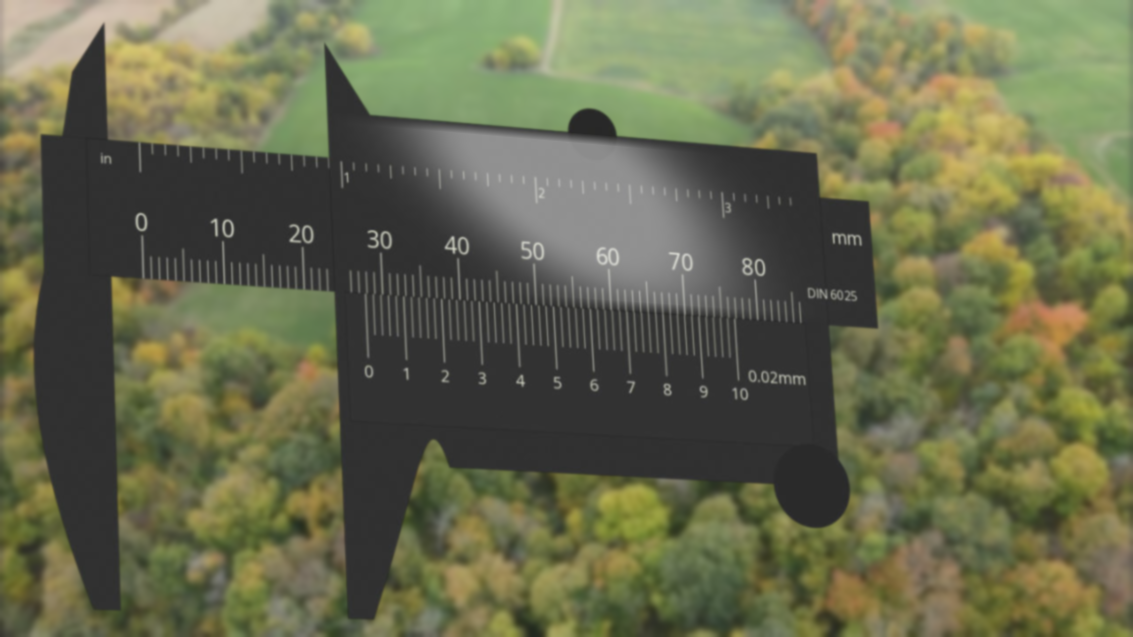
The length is 27.8 mm
